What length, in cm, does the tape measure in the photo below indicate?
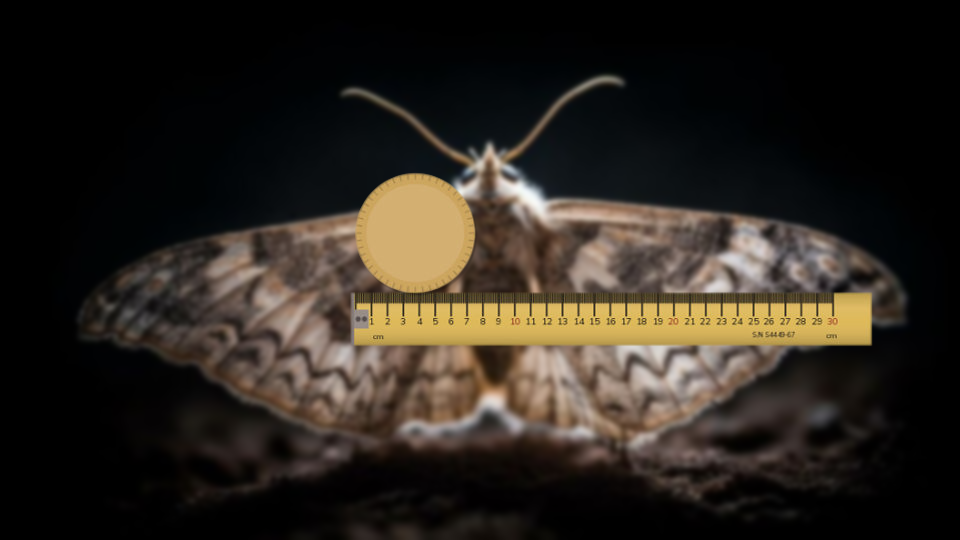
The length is 7.5 cm
